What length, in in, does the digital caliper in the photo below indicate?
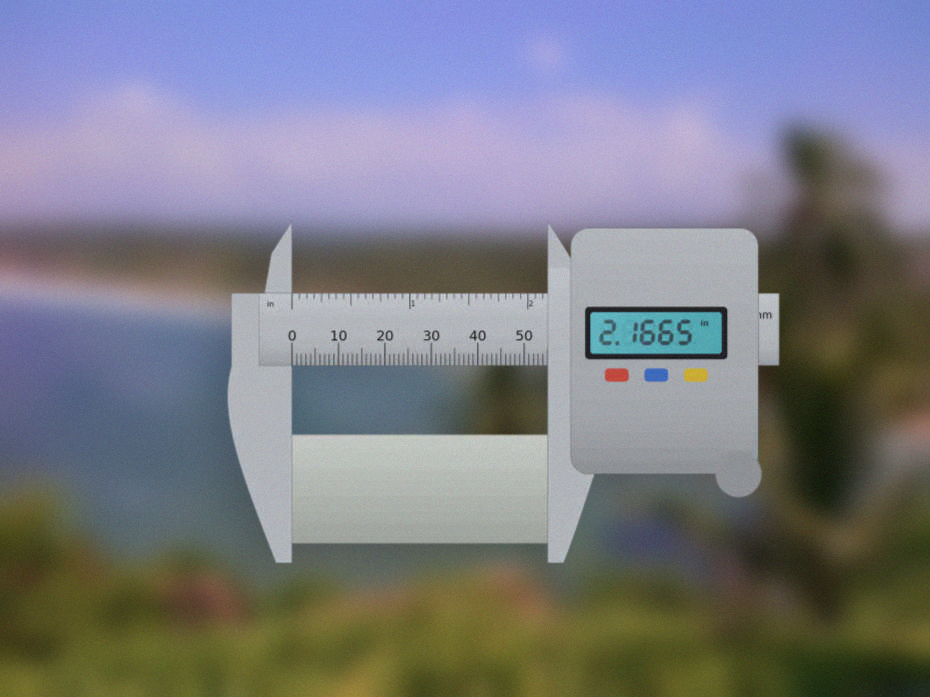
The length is 2.1665 in
